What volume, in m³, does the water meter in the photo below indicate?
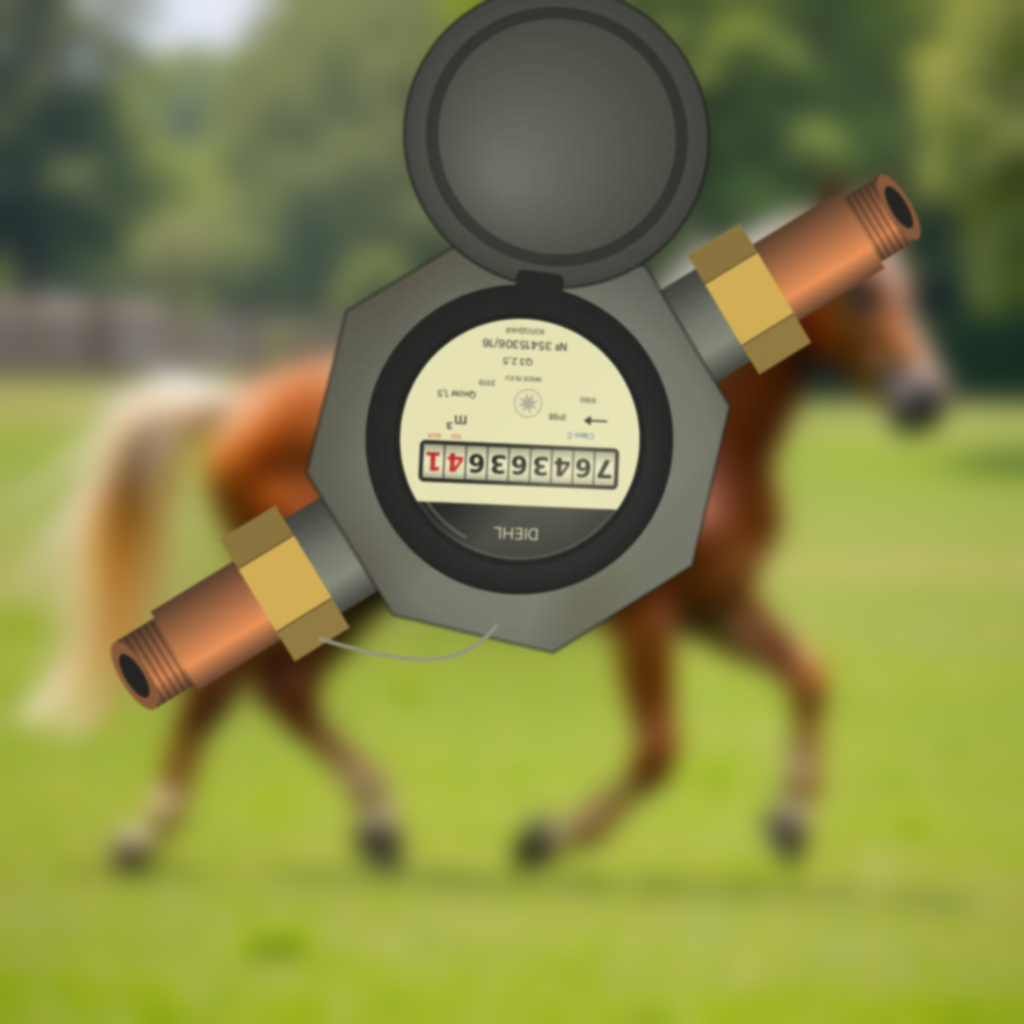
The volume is 7643636.41 m³
